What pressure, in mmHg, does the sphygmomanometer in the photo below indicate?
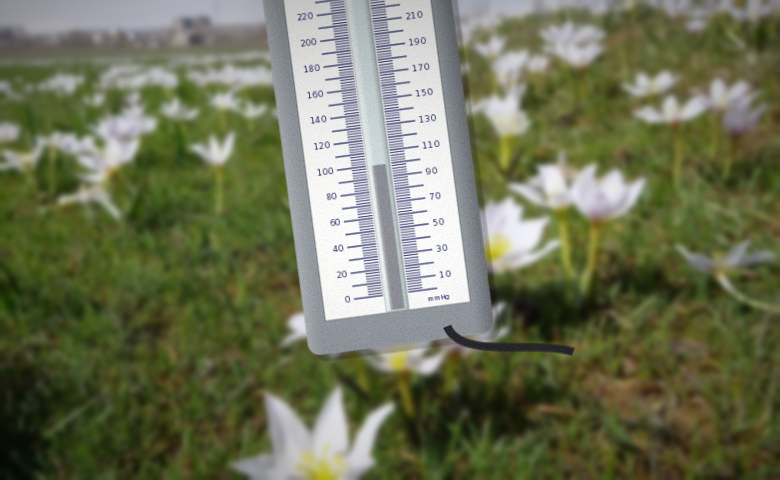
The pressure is 100 mmHg
